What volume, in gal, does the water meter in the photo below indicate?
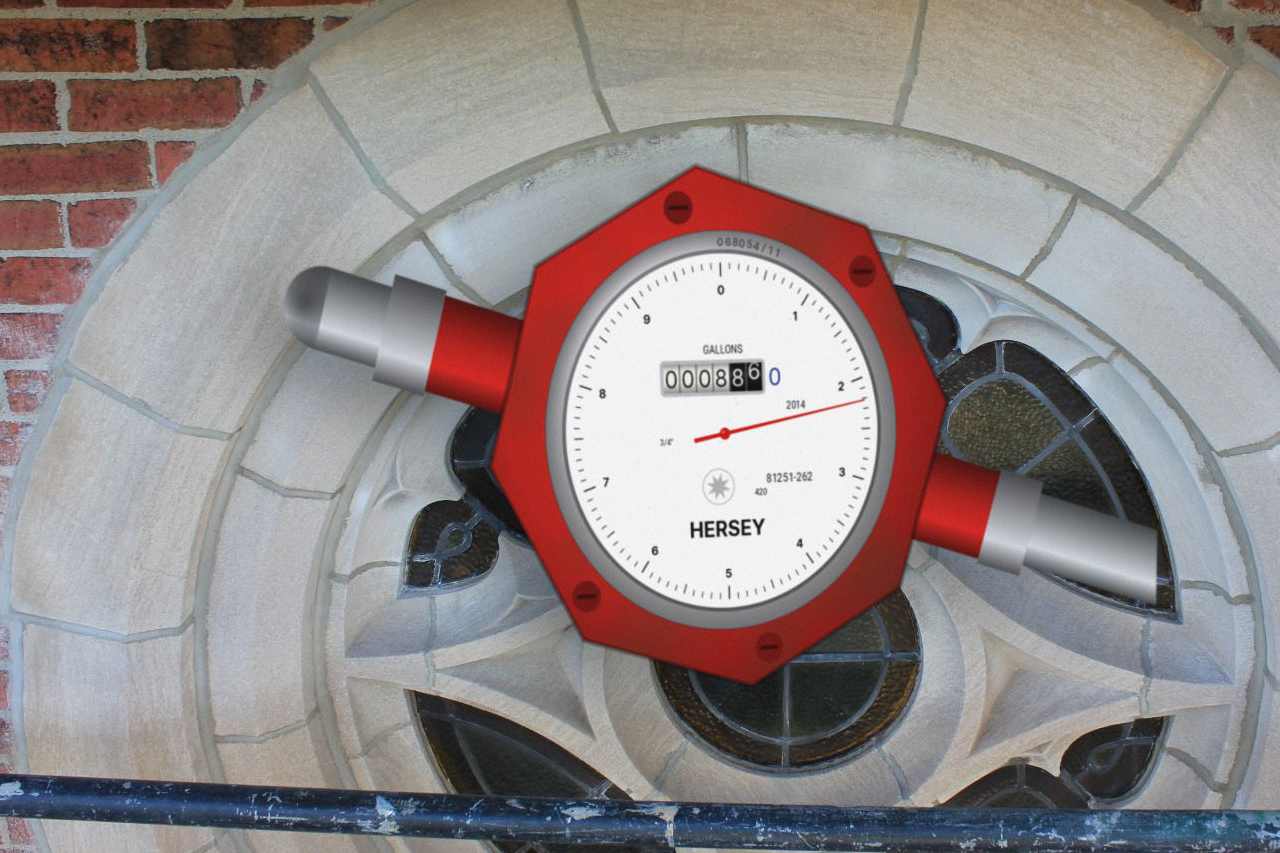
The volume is 8862.2 gal
